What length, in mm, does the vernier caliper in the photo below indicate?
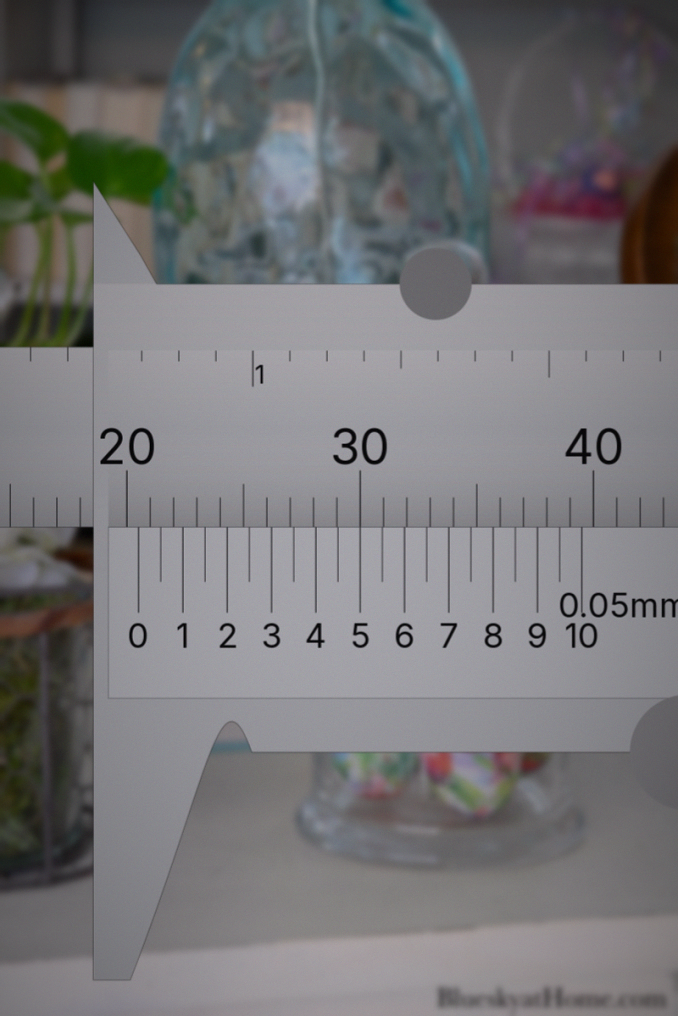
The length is 20.50 mm
